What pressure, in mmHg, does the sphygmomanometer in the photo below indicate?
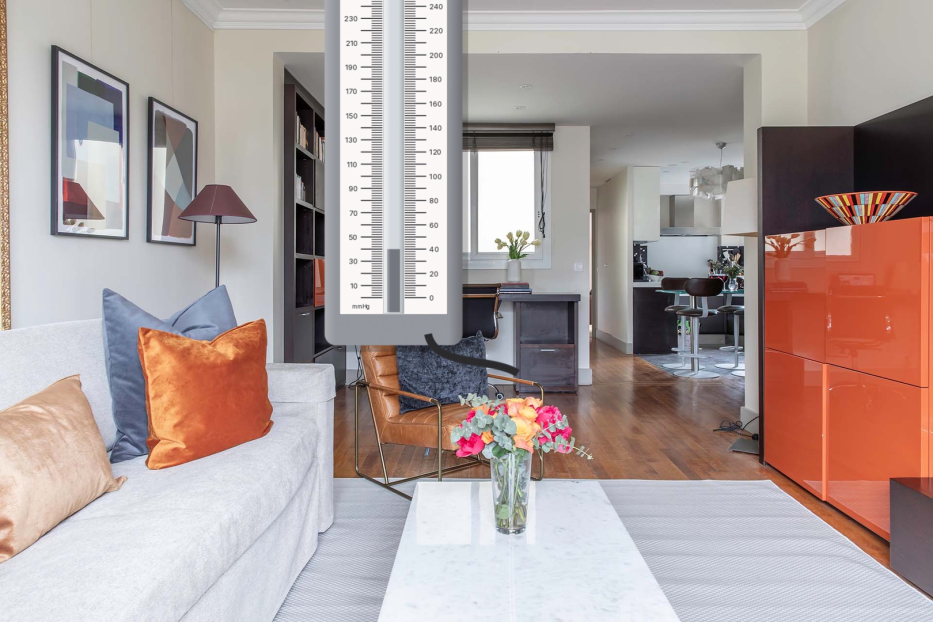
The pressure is 40 mmHg
